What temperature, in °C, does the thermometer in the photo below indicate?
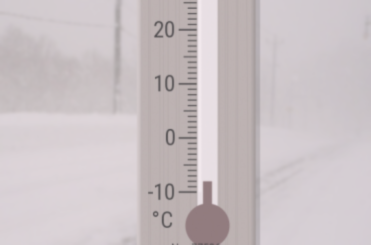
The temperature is -8 °C
